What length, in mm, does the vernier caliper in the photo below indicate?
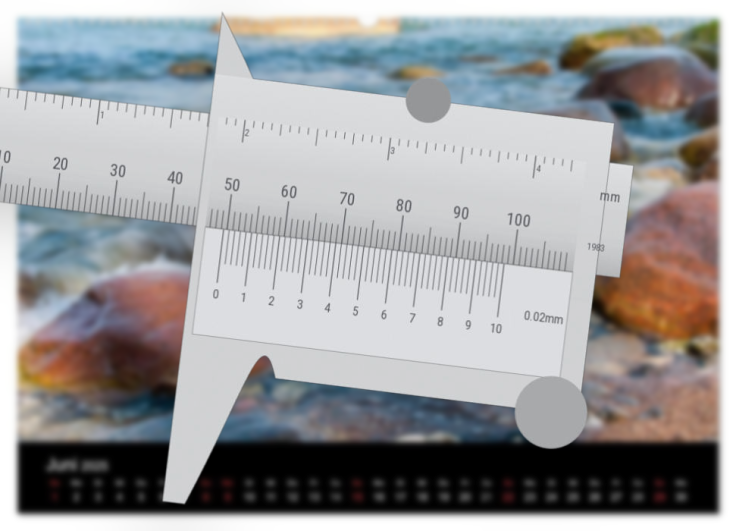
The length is 49.4 mm
